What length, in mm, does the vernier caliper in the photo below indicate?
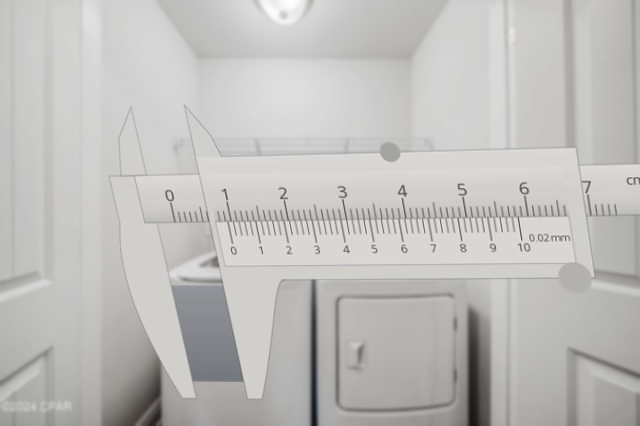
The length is 9.4 mm
